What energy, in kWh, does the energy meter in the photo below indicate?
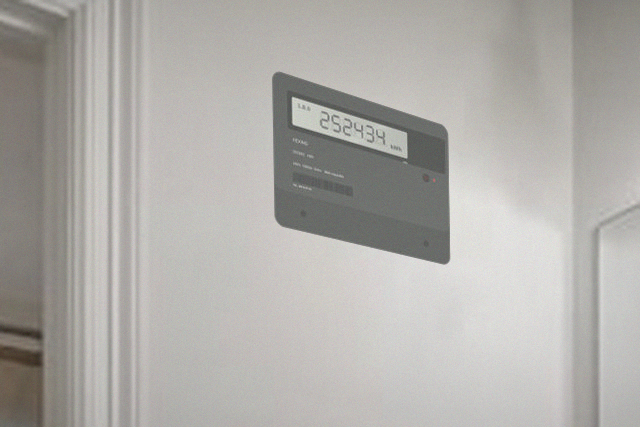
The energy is 252434 kWh
